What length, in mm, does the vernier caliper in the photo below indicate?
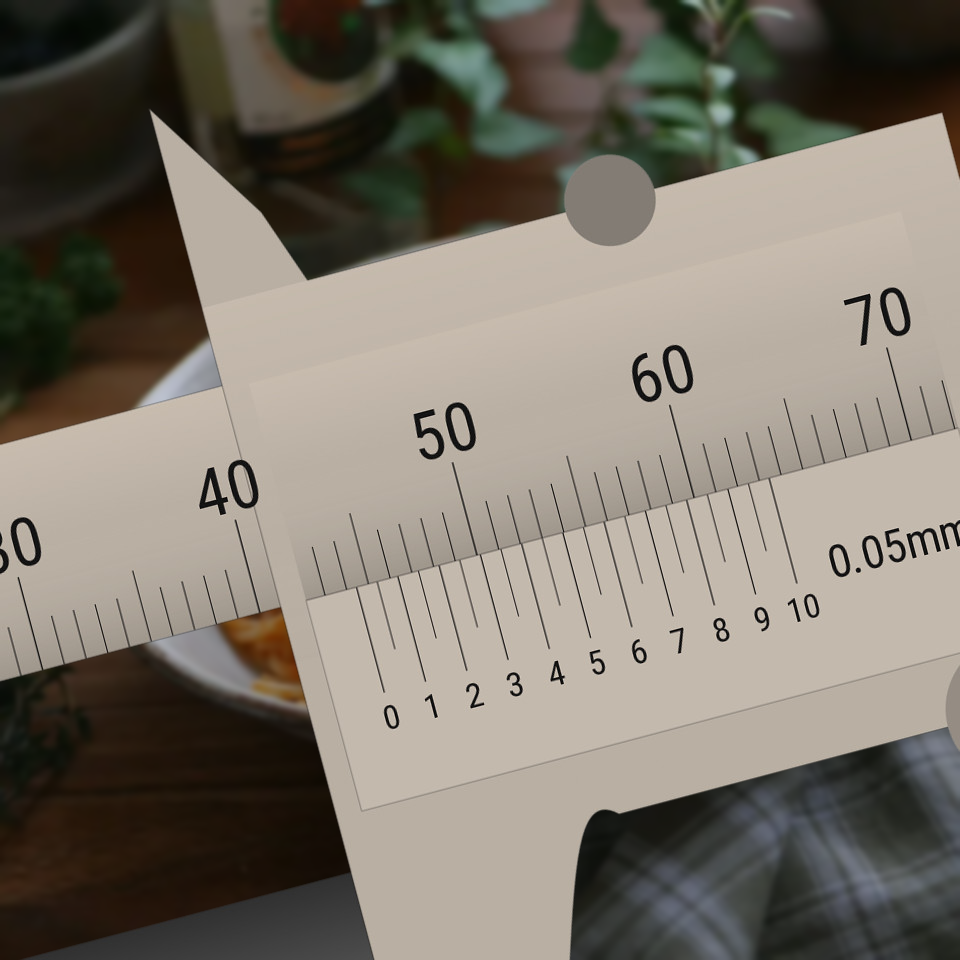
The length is 44.45 mm
